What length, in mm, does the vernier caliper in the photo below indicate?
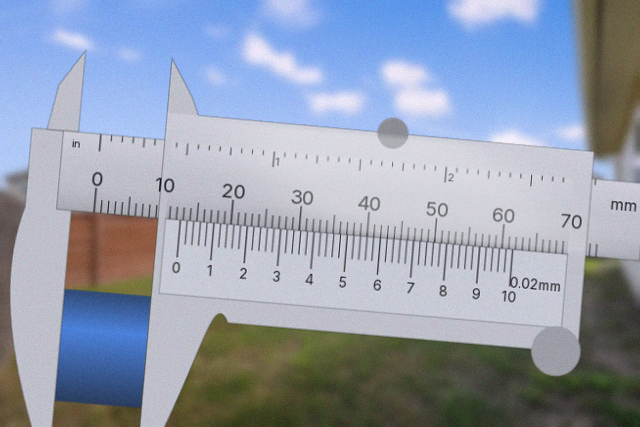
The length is 12.6 mm
